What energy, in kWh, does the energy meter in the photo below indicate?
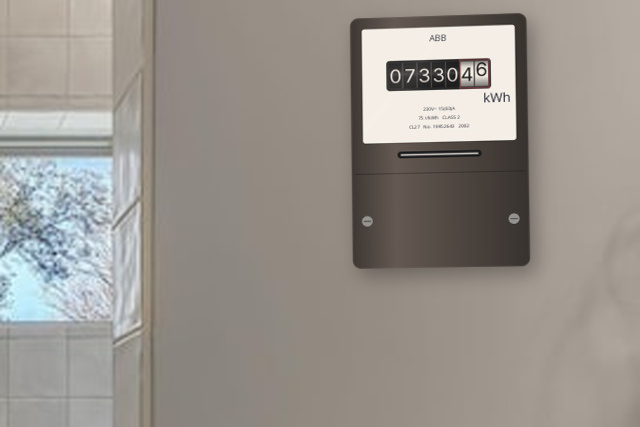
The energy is 7330.46 kWh
